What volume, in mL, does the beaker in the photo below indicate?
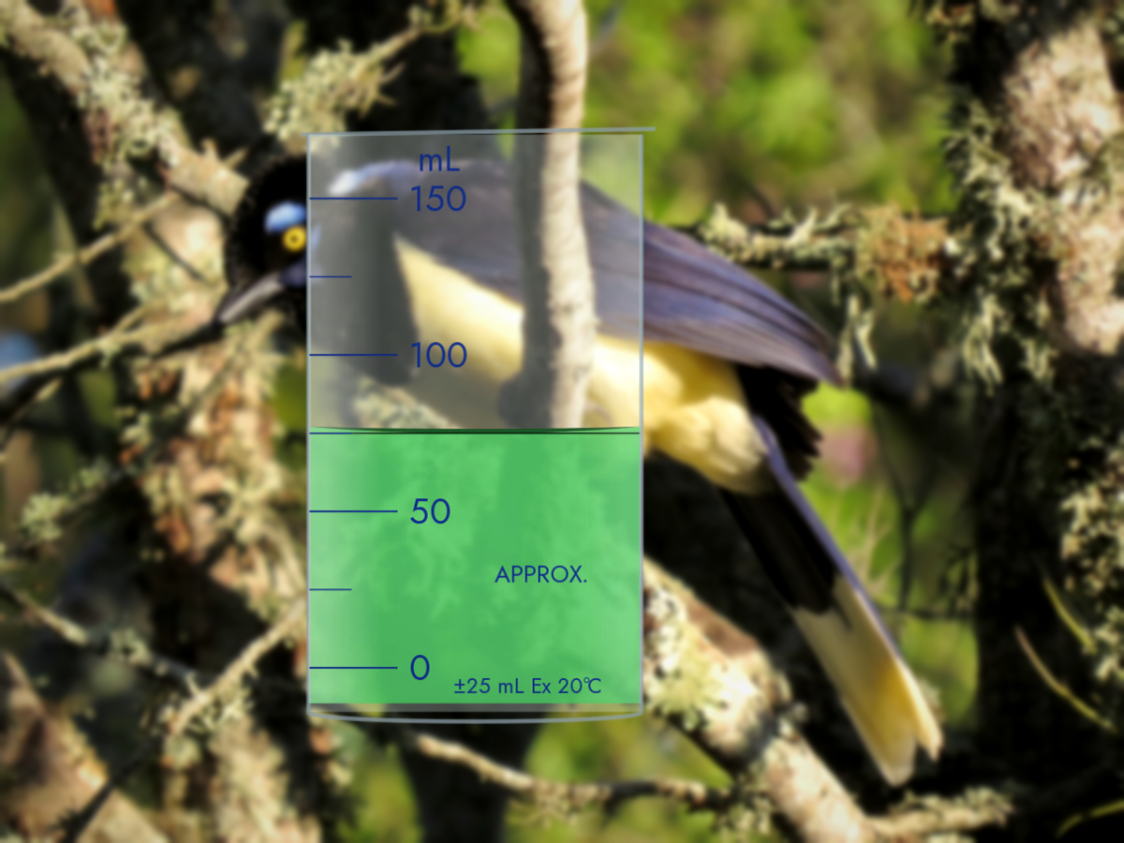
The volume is 75 mL
